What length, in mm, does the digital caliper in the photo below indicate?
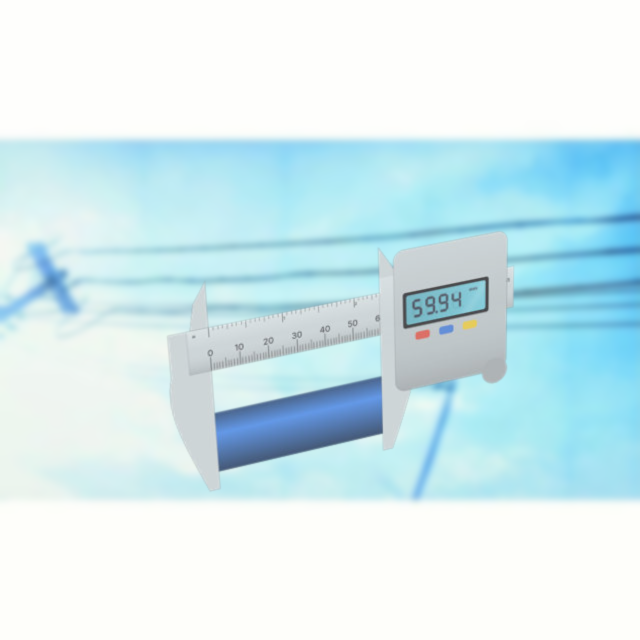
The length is 59.94 mm
